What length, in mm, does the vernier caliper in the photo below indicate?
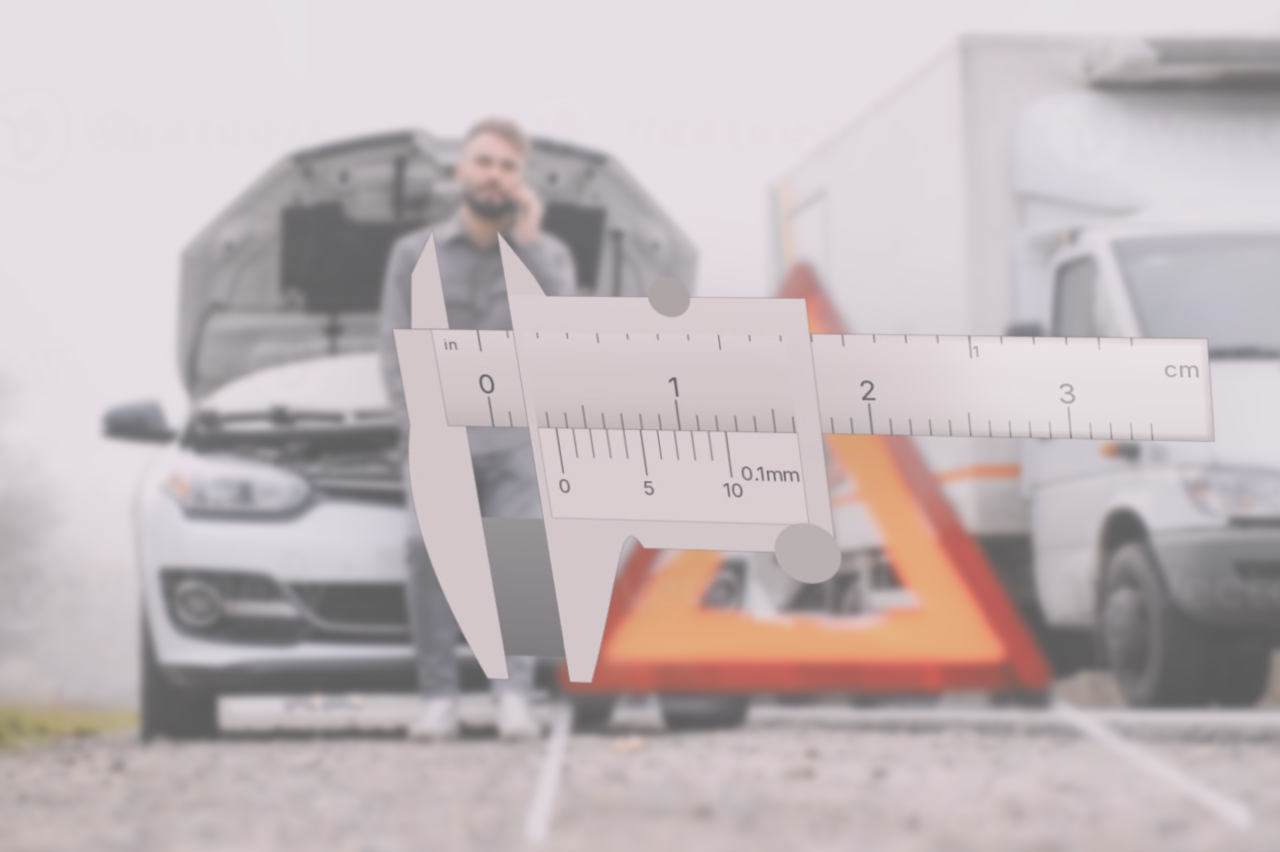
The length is 3.4 mm
